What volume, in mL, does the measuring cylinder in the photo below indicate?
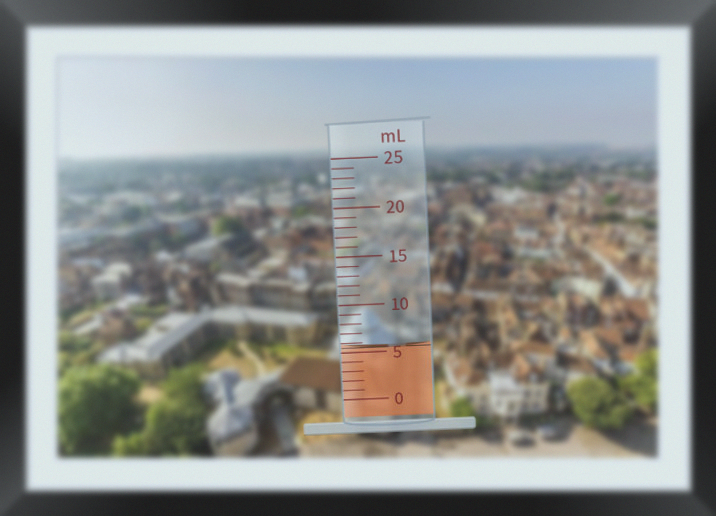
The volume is 5.5 mL
